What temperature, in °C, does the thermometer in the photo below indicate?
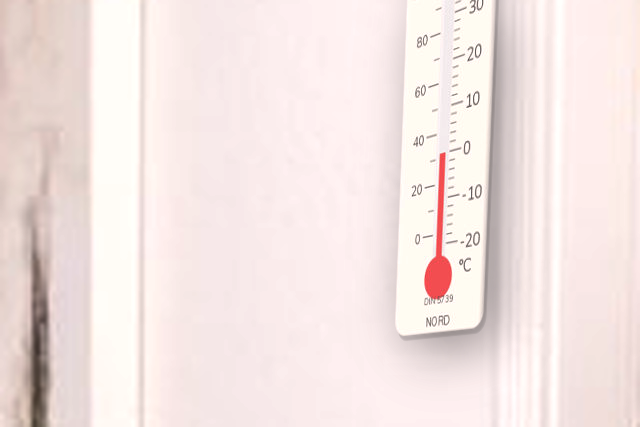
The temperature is 0 °C
